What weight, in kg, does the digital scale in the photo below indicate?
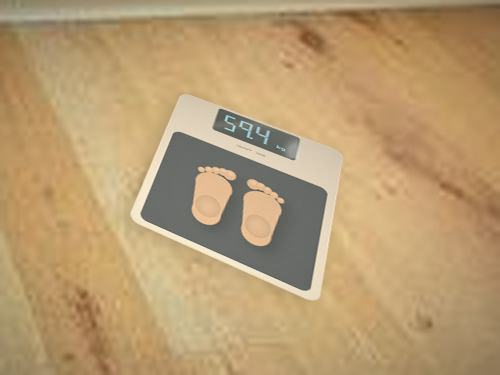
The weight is 59.4 kg
